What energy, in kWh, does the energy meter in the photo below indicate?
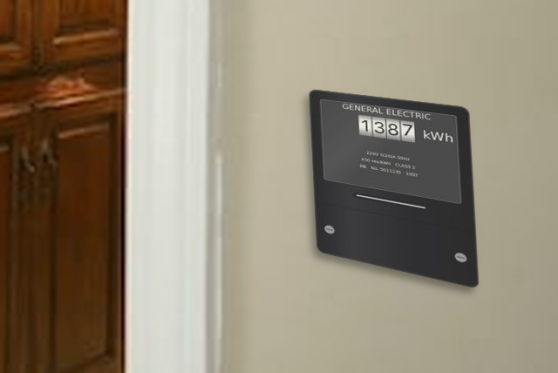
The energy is 1387 kWh
